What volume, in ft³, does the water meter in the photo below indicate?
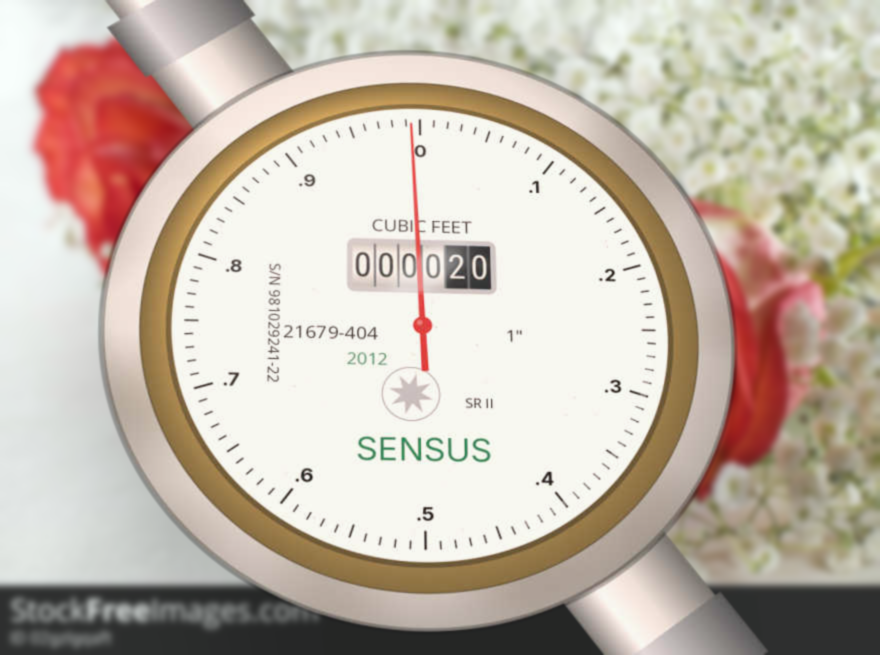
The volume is 19.99 ft³
